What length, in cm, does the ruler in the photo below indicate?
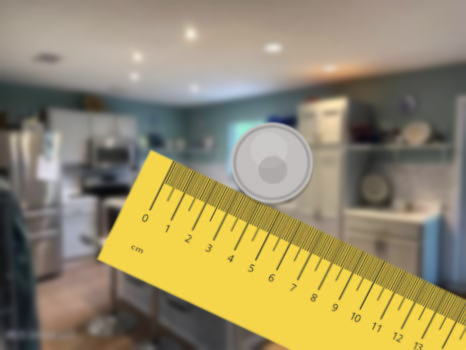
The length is 3.5 cm
